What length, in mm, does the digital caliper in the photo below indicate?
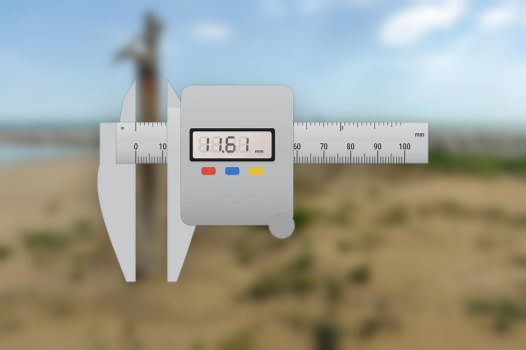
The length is 11.61 mm
